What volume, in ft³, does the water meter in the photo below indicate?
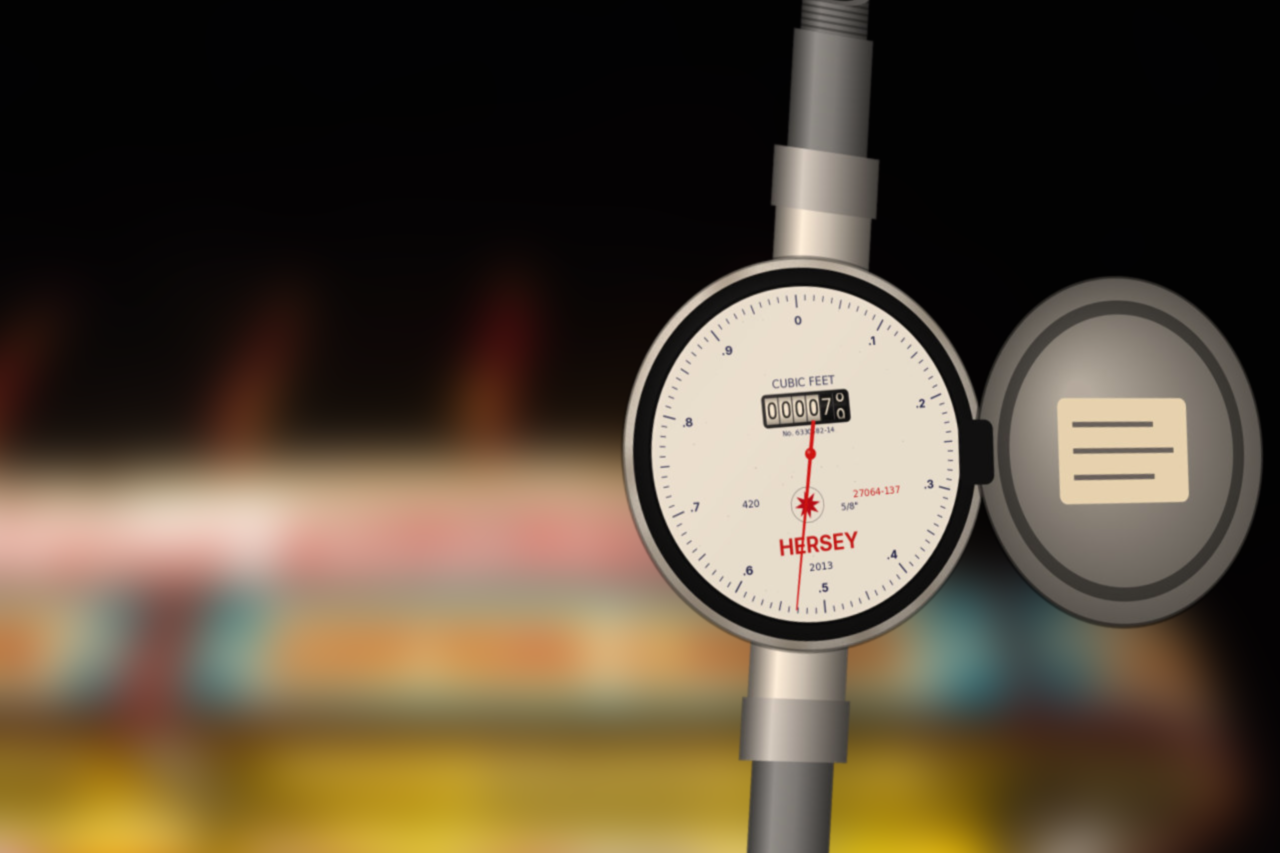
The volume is 78.53 ft³
